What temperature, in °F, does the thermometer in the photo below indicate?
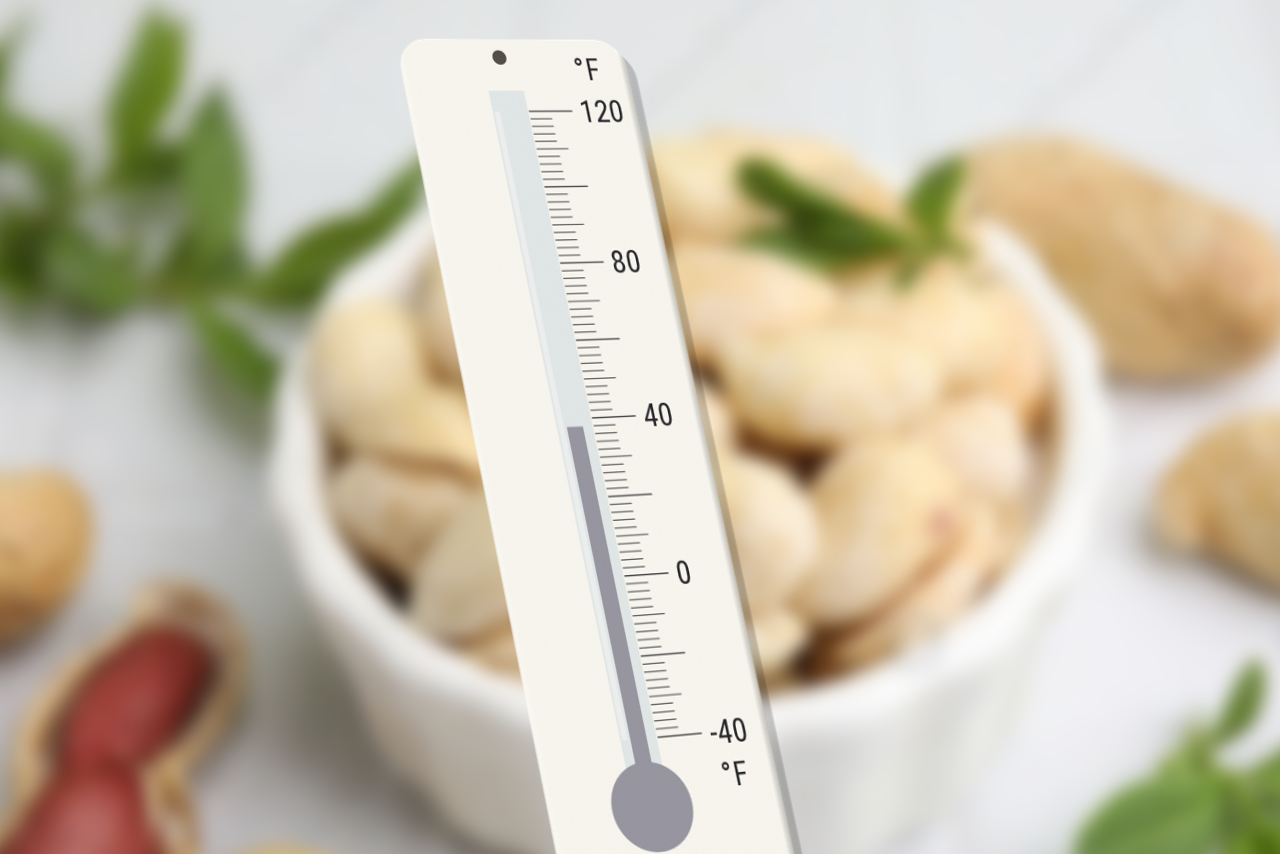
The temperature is 38 °F
